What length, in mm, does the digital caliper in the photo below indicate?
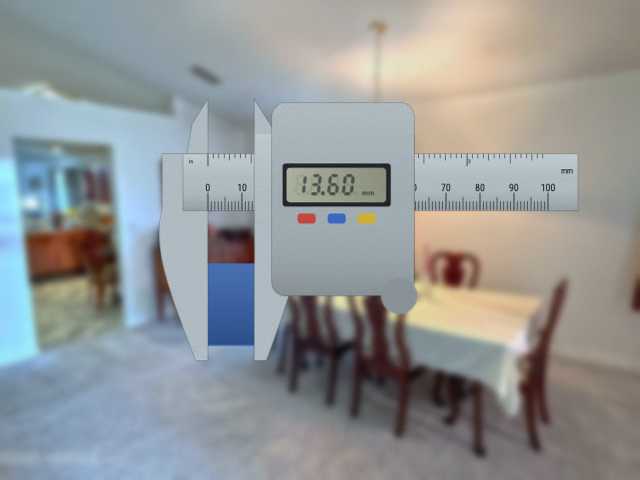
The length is 13.60 mm
